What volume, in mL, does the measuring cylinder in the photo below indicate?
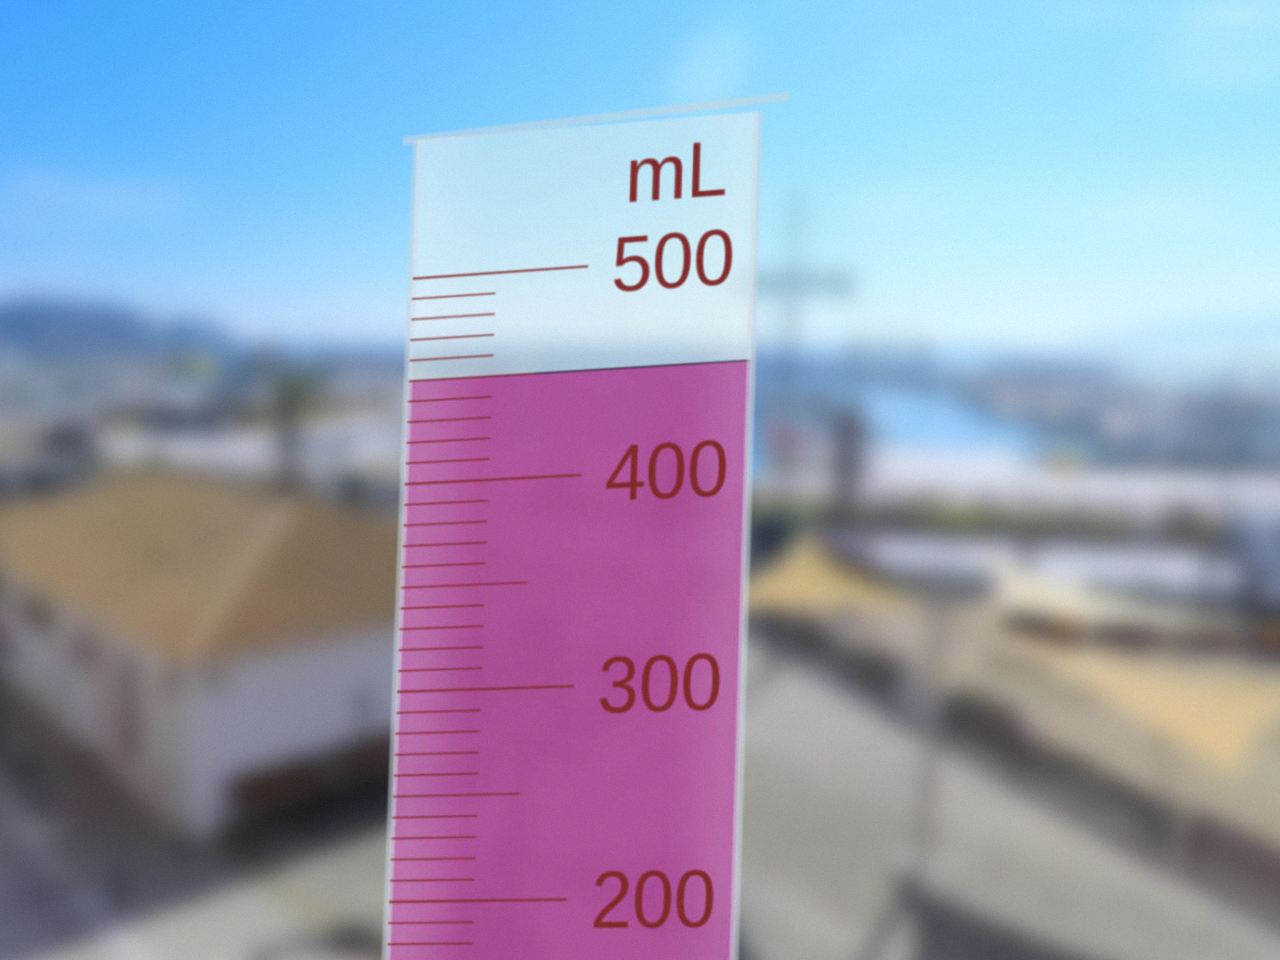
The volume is 450 mL
